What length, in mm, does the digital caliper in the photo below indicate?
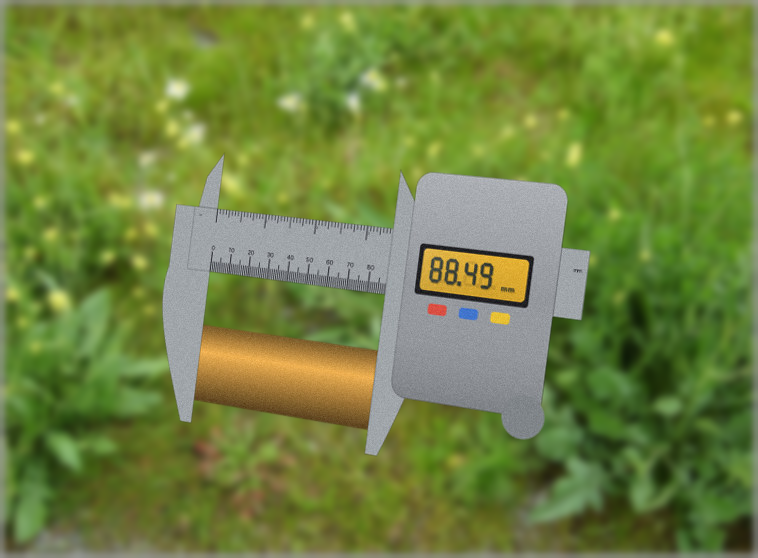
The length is 88.49 mm
